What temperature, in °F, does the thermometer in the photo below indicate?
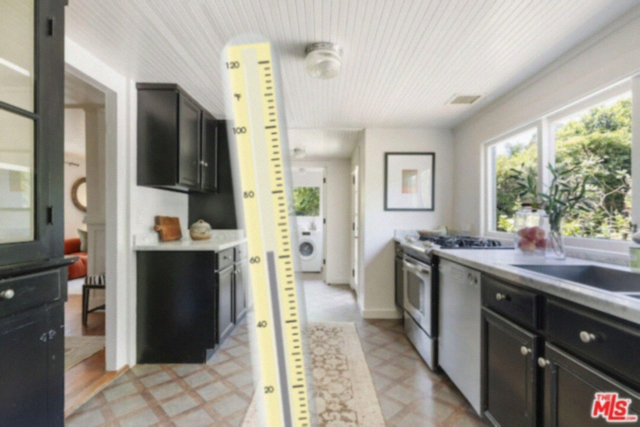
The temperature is 62 °F
